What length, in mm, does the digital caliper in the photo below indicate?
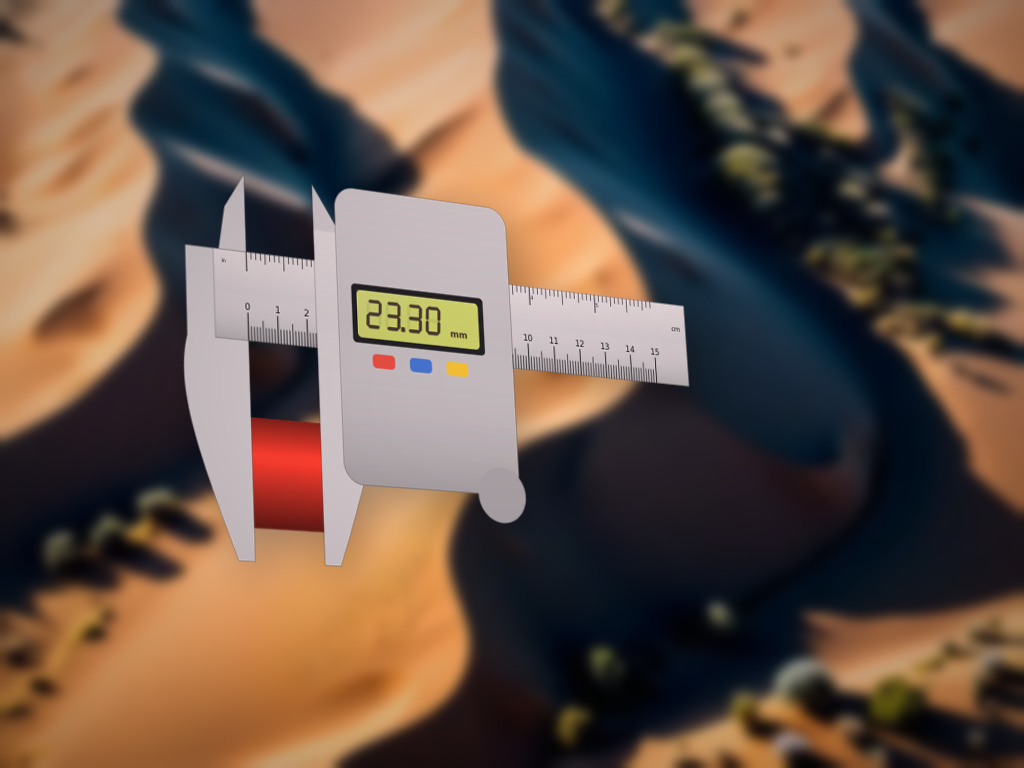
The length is 23.30 mm
